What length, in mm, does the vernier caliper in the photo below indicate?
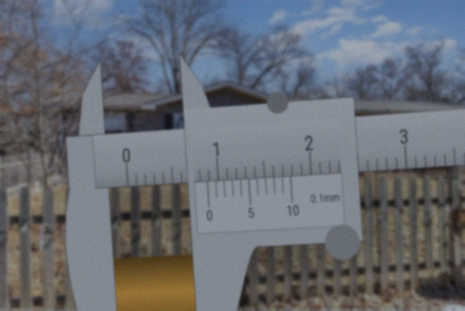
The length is 8.8 mm
